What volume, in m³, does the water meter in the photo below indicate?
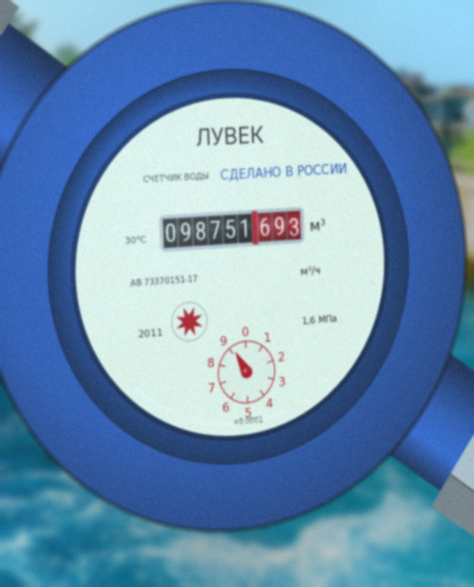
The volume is 98751.6929 m³
